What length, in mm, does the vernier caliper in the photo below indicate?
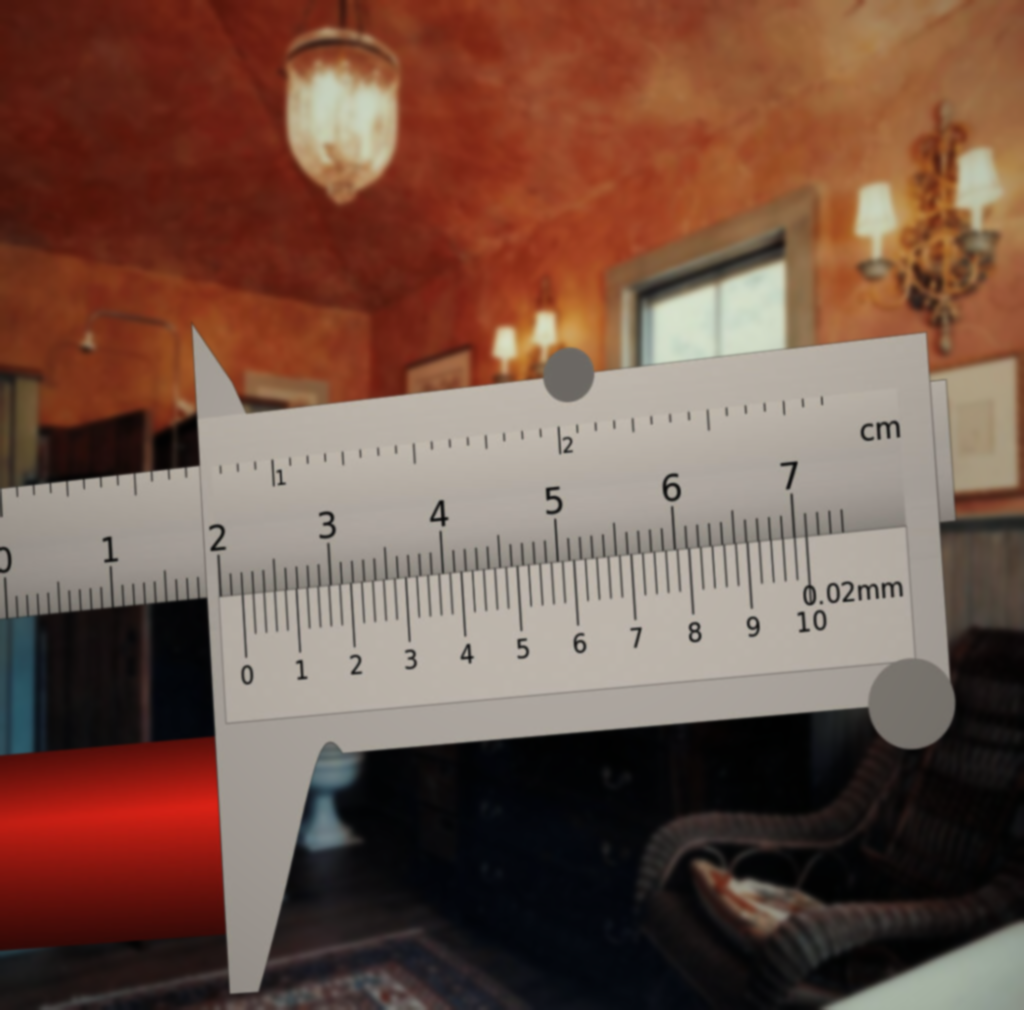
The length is 22.0 mm
